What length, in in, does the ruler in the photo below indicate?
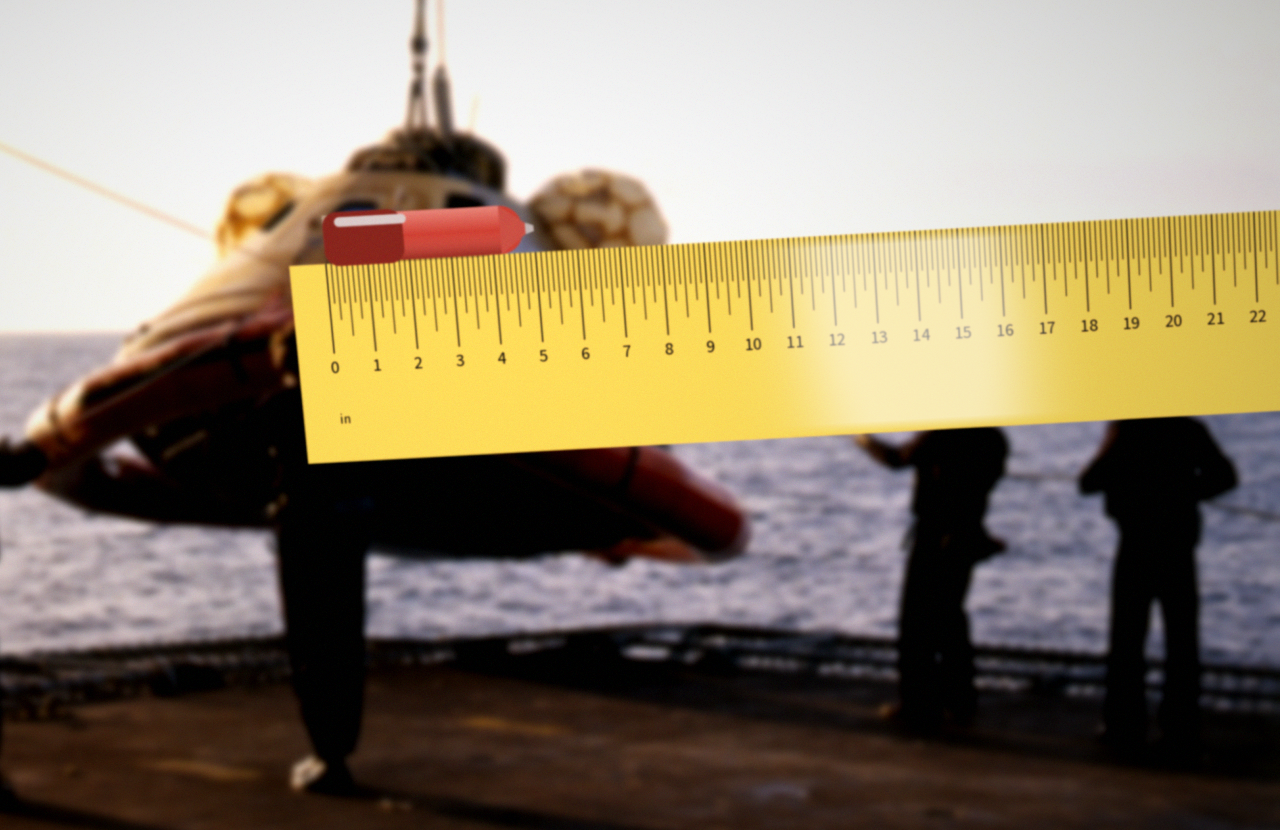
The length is 5 in
